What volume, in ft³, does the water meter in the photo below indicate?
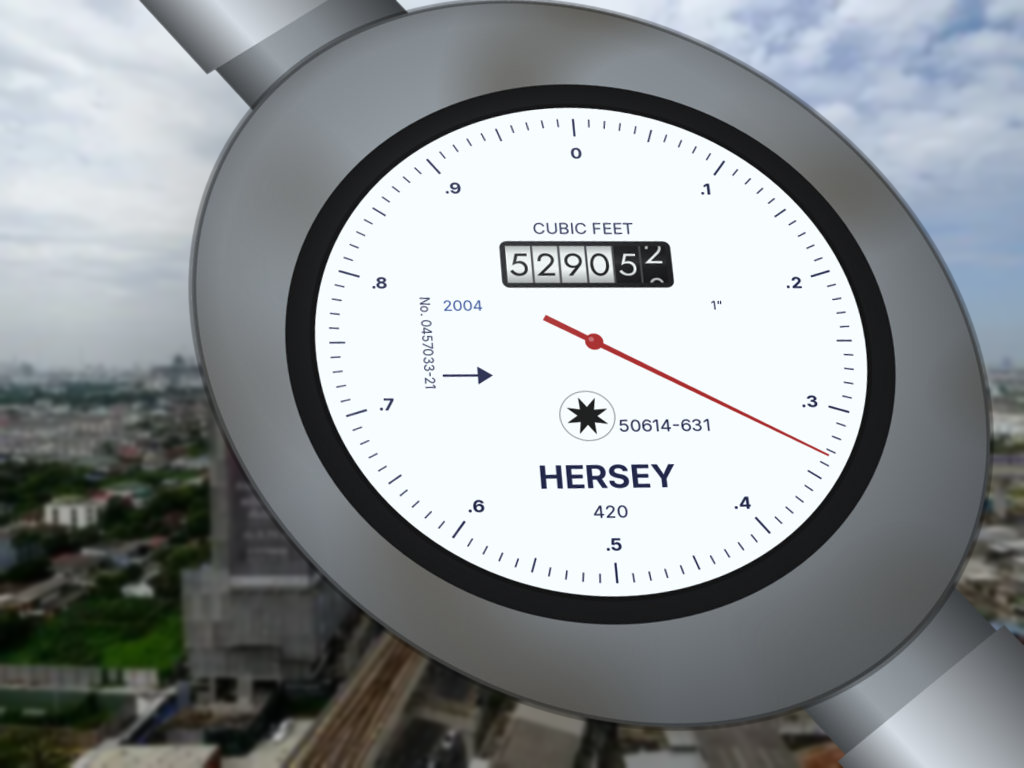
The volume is 529052.33 ft³
